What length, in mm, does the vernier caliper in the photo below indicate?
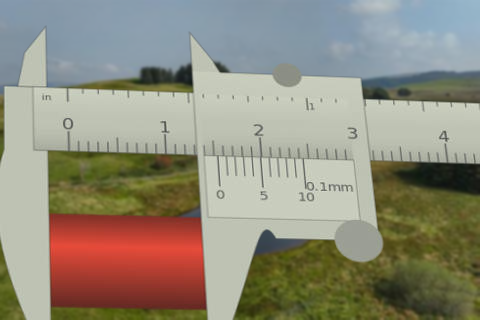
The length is 15.4 mm
